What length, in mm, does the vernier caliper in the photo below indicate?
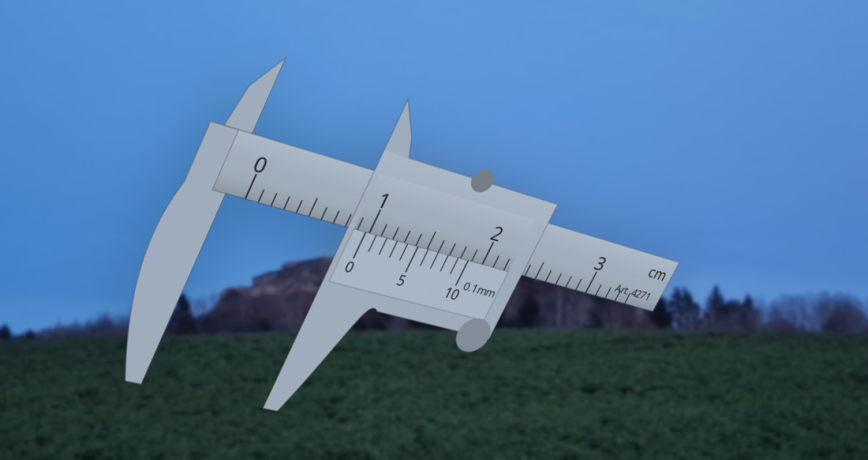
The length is 9.7 mm
